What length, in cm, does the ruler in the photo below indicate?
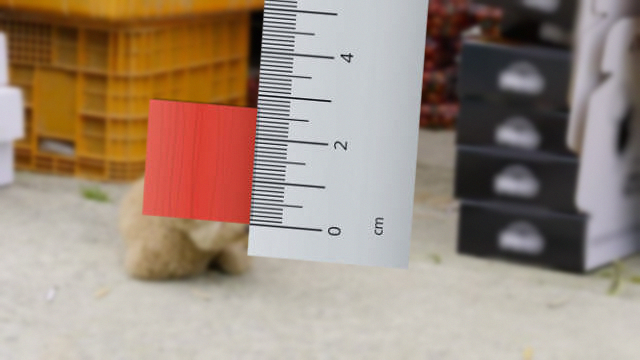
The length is 2.7 cm
